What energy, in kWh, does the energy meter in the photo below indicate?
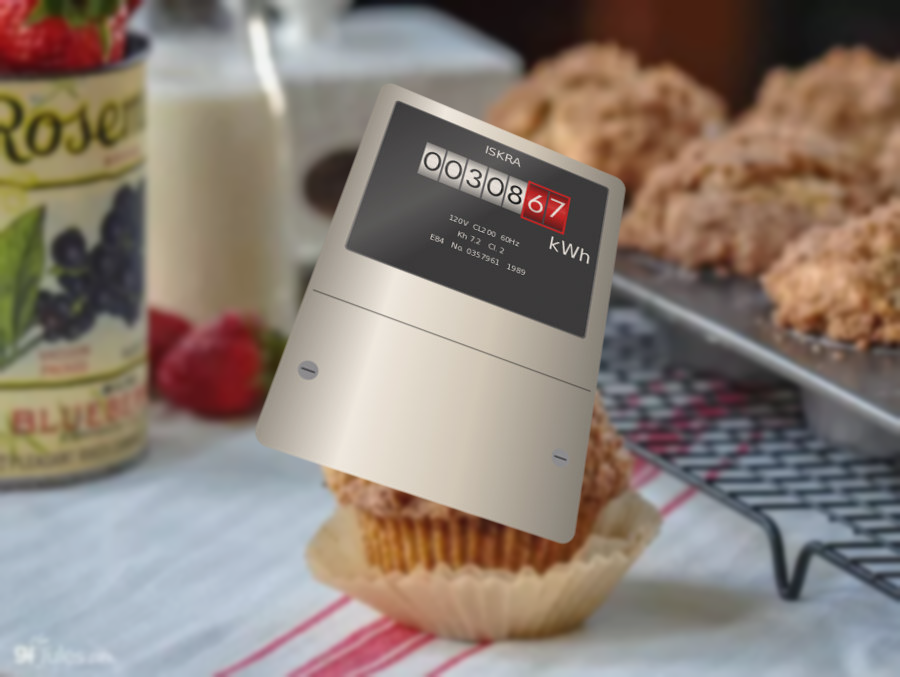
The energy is 308.67 kWh
